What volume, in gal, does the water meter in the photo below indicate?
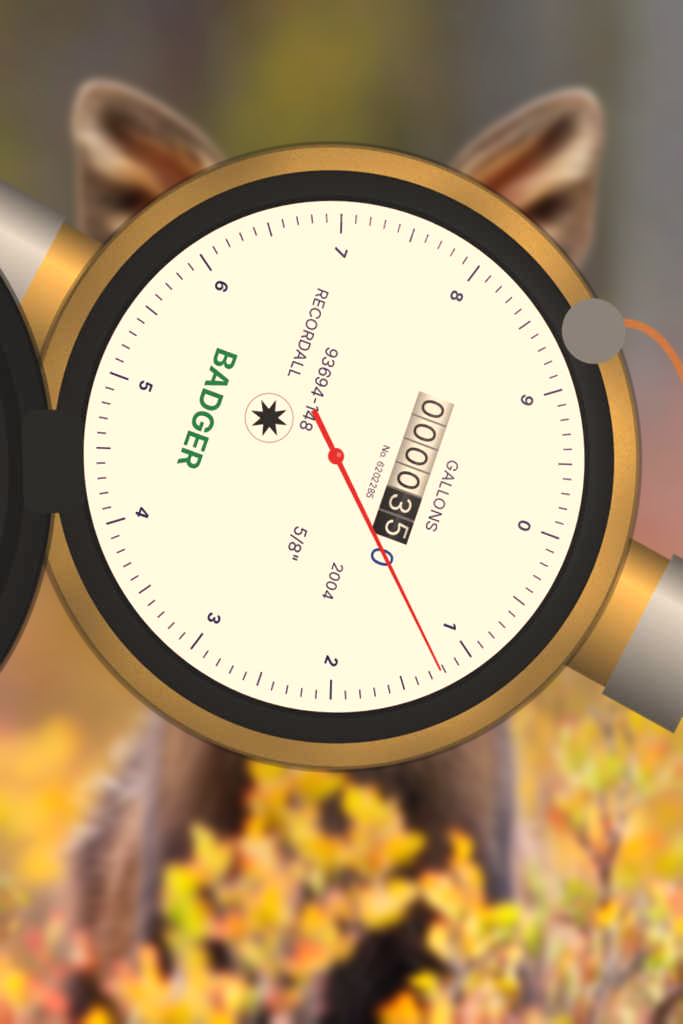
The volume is 351.2 gal
